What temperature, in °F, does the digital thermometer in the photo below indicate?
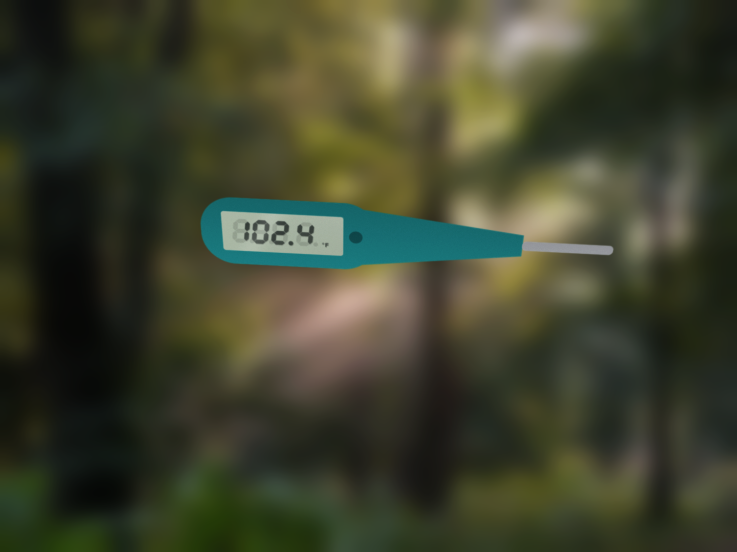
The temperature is 102.4 °F
